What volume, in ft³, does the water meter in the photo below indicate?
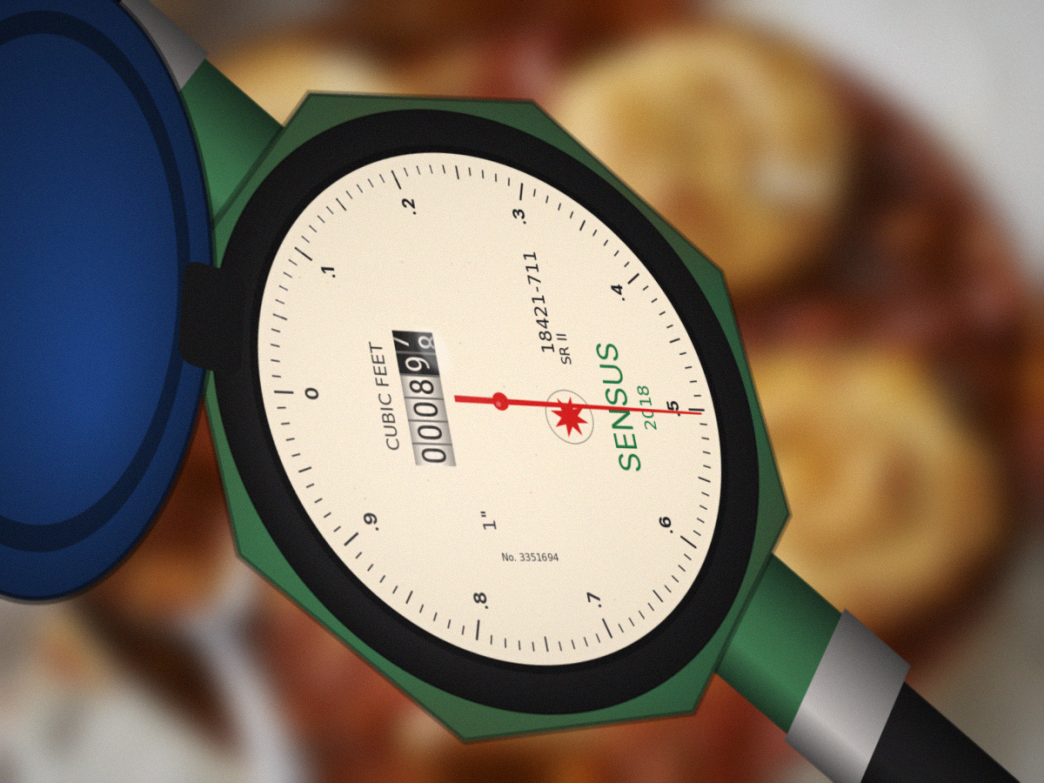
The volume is 897.50 ft³
